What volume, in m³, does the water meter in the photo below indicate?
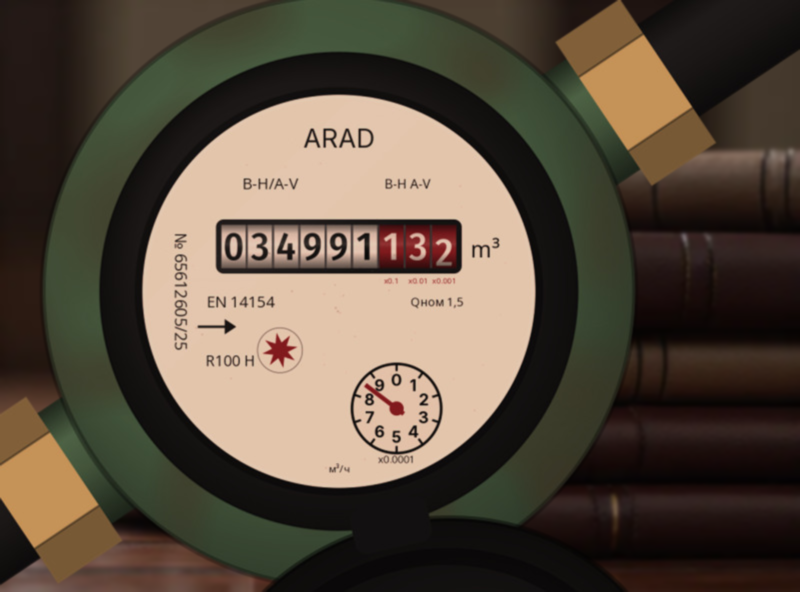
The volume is 34991.1318 m³
